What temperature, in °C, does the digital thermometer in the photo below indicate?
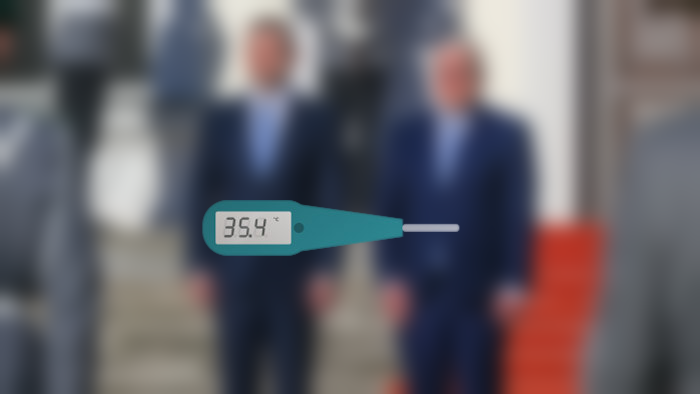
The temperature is 35.4 °C
